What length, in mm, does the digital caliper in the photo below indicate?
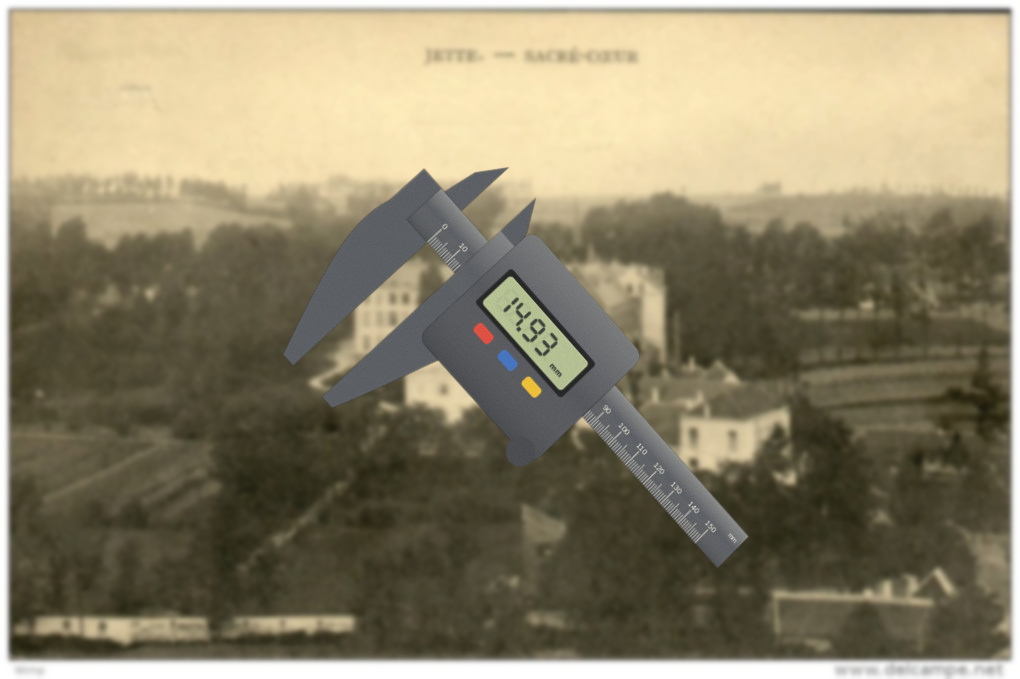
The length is 14.93 mm
